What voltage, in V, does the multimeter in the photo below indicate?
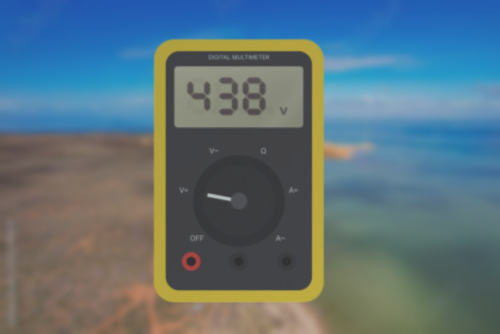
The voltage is 438 V
